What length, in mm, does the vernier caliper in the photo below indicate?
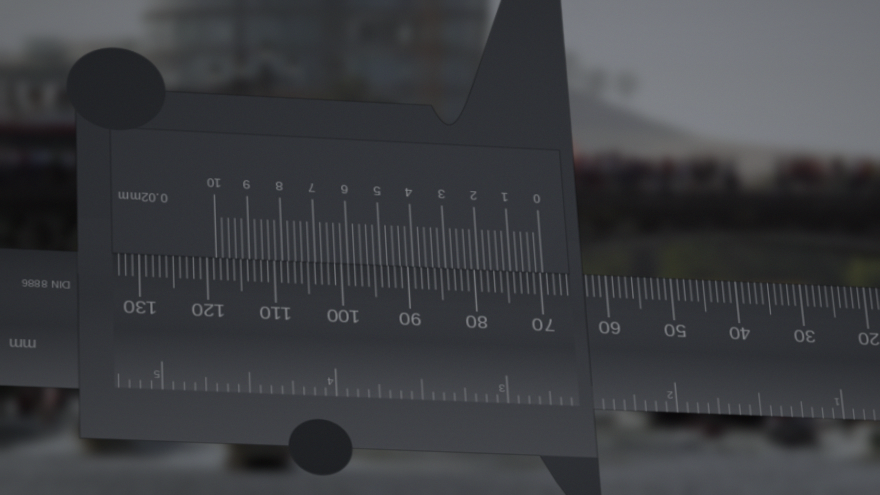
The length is 69.6 mm
